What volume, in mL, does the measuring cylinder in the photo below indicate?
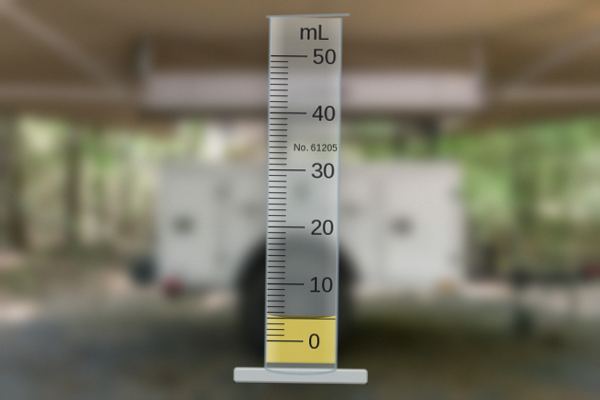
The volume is 4 mL
